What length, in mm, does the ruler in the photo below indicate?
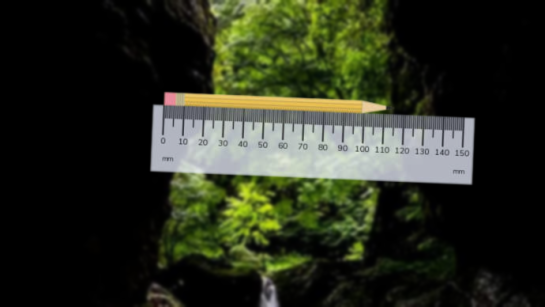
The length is 115 mm
